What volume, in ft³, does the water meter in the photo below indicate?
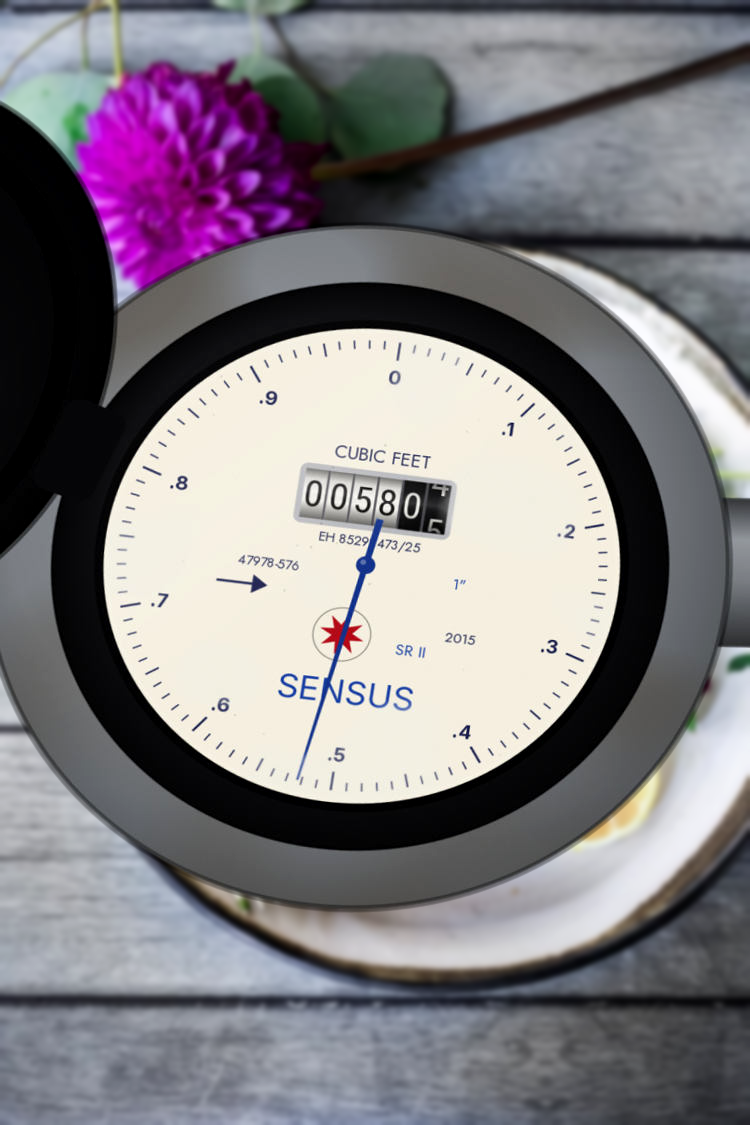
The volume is 5804.52 ft³
